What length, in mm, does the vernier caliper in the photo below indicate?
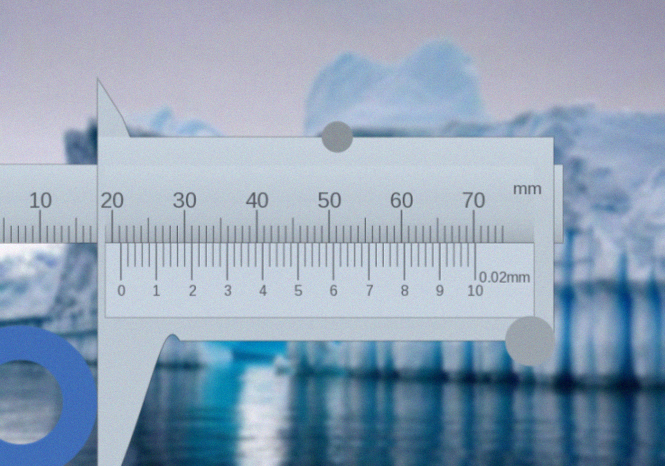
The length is 21.2 mm
